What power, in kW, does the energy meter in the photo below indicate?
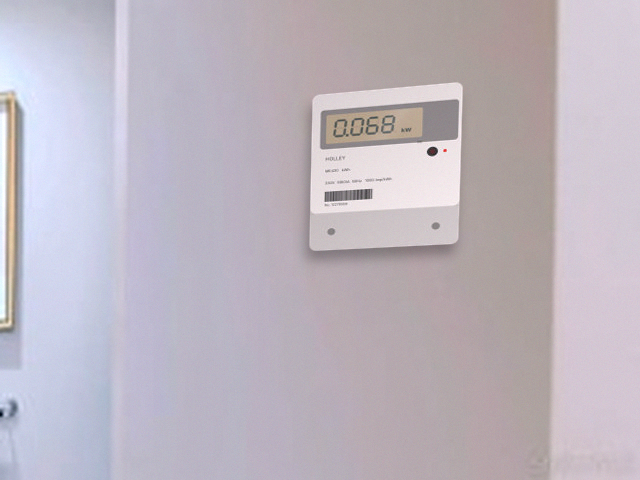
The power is 0.068 kW
